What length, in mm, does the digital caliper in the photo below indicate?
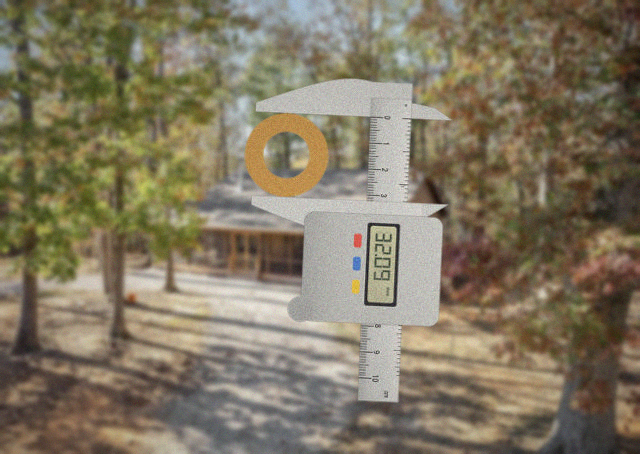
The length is 32.09 mm
